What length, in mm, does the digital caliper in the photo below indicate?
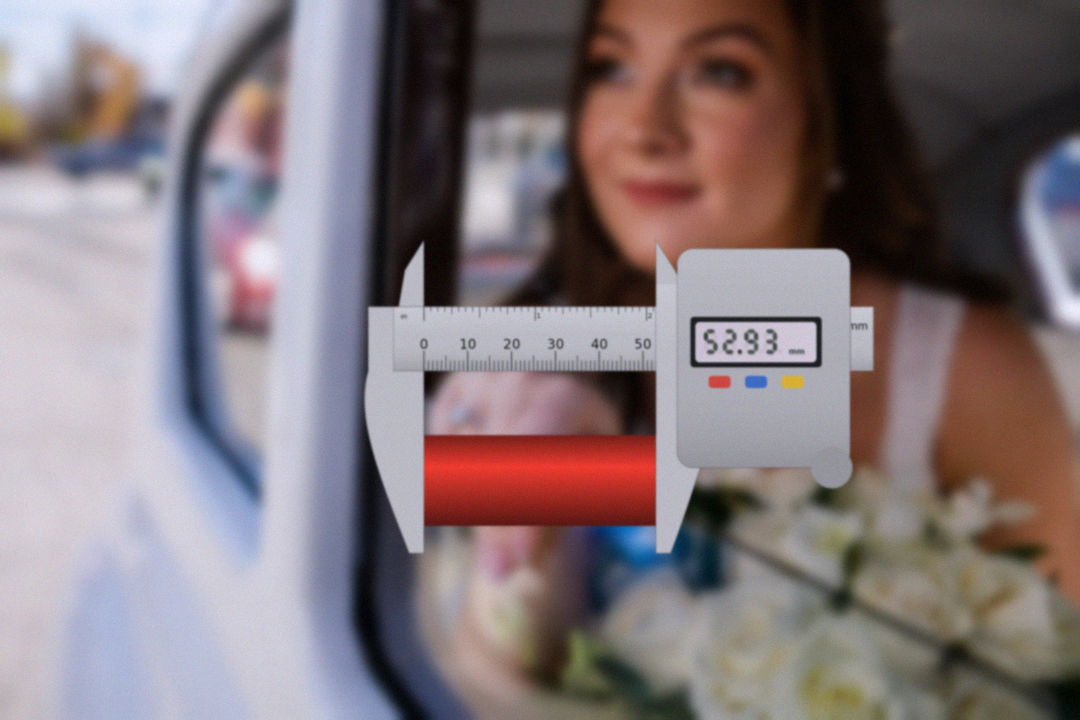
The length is 52.93 mm
